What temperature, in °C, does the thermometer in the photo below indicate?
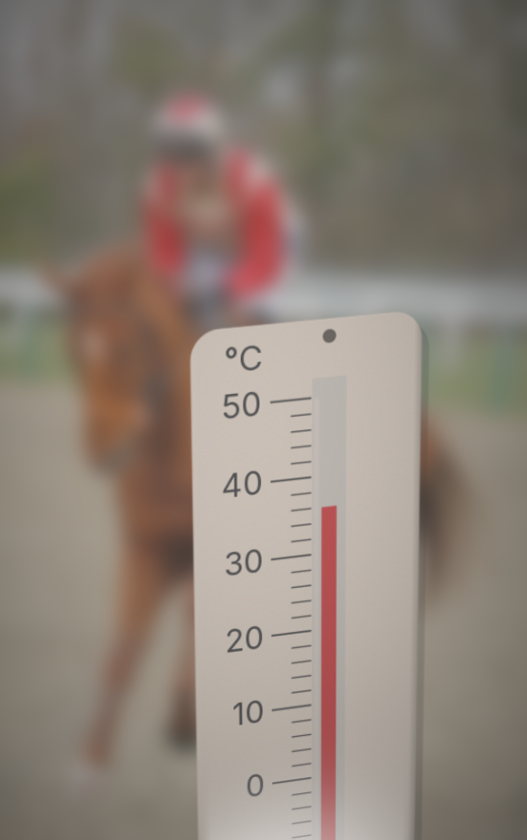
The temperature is 36 °C
